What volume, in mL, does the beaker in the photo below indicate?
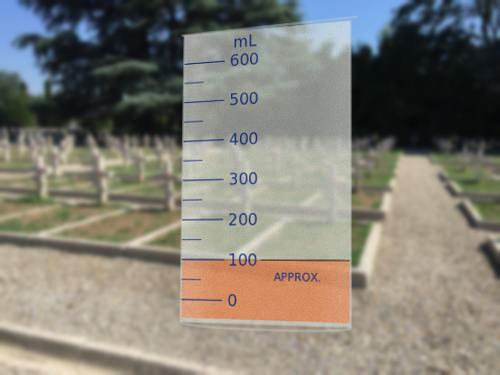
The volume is 100 mL
